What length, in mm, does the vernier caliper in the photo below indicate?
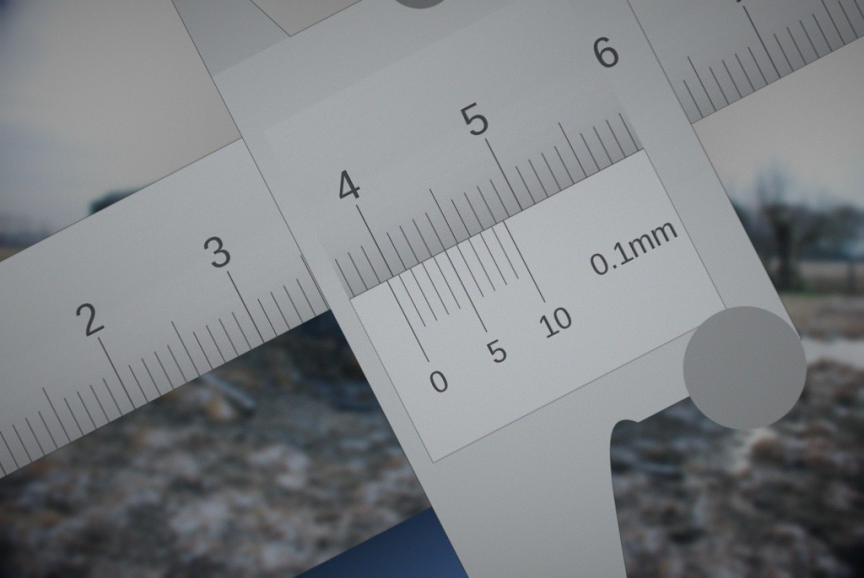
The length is 39.5 mm
